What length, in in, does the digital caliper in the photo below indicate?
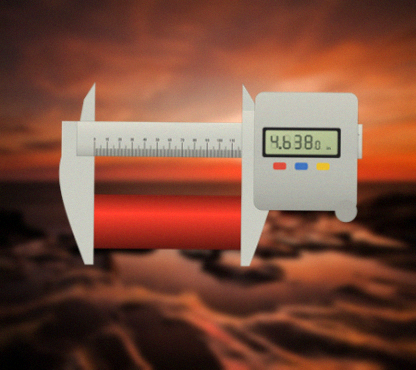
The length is 4.6380 in
